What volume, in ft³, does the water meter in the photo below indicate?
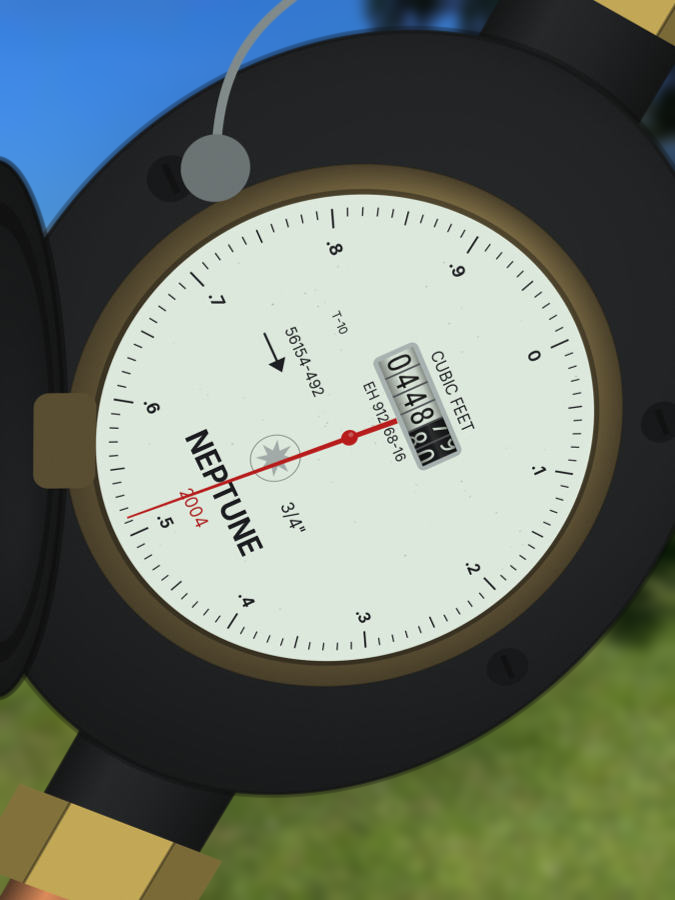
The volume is 44879.51 ft³
